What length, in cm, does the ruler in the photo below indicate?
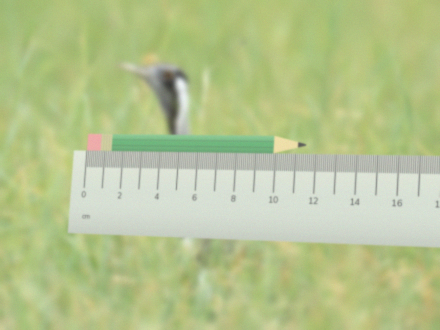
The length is 11.5 cm
